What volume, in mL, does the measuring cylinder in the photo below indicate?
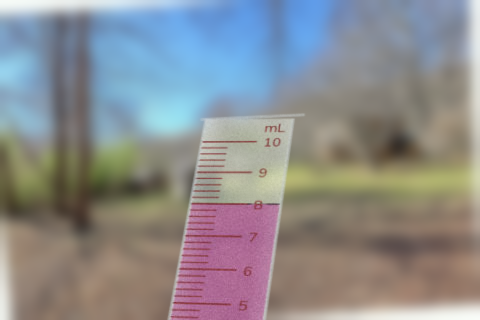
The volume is 8 mL
